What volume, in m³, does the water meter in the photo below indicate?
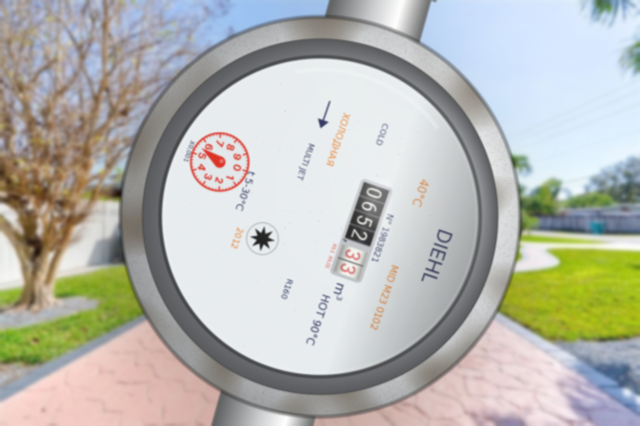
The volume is 652.335 m³
